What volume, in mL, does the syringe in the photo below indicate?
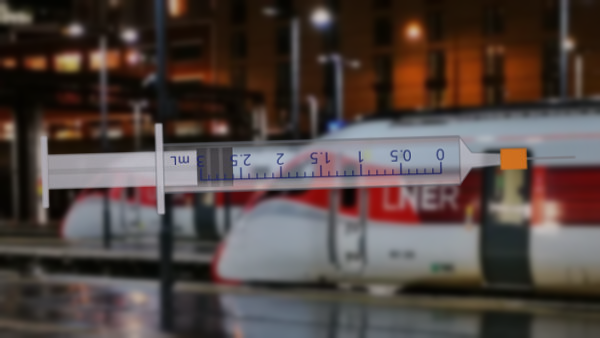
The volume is 2.6 mL
